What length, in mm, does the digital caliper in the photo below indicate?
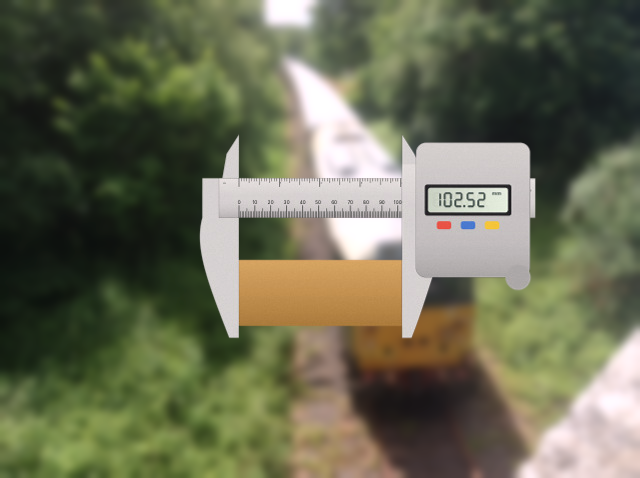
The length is 102.52 mm
